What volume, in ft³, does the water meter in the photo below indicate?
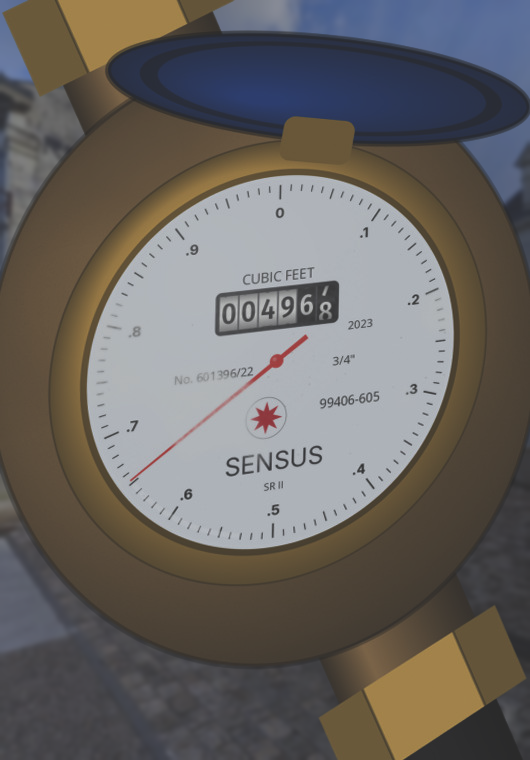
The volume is 4967.65 ft³
